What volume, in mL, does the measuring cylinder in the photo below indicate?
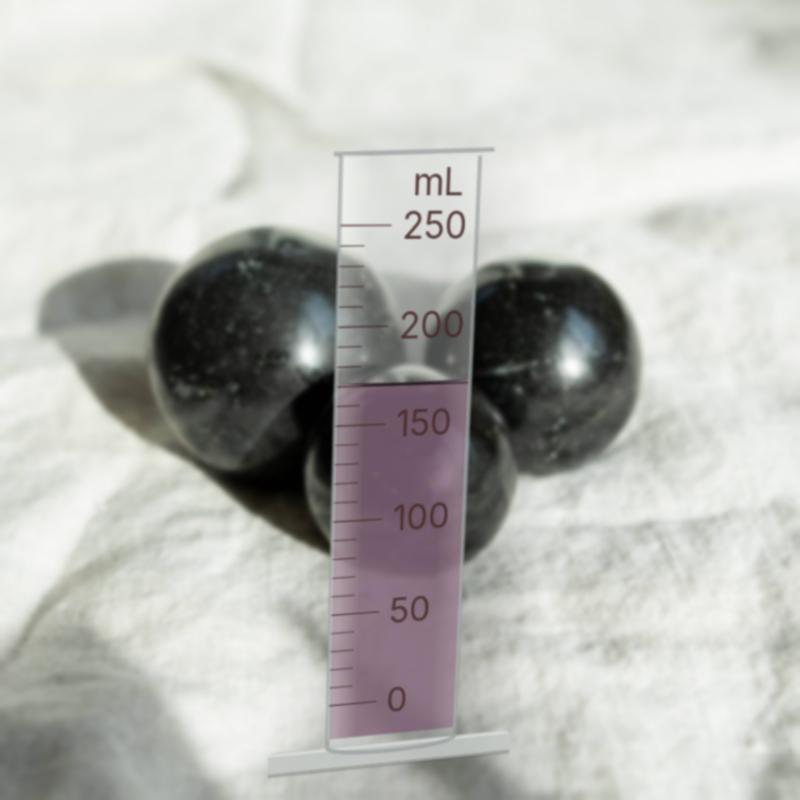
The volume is 170 mL
